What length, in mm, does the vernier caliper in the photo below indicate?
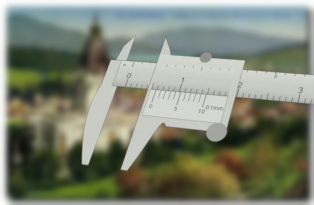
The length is 5.8 mm
